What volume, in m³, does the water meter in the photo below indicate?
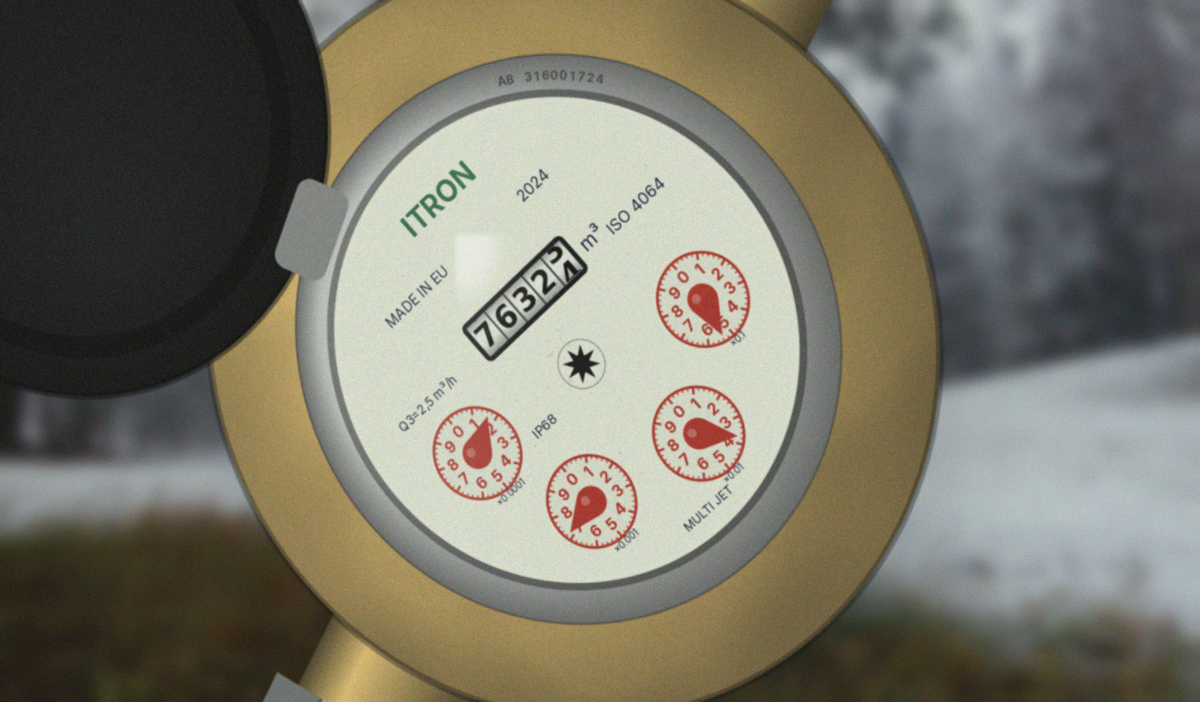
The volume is 76323.5371 m³
